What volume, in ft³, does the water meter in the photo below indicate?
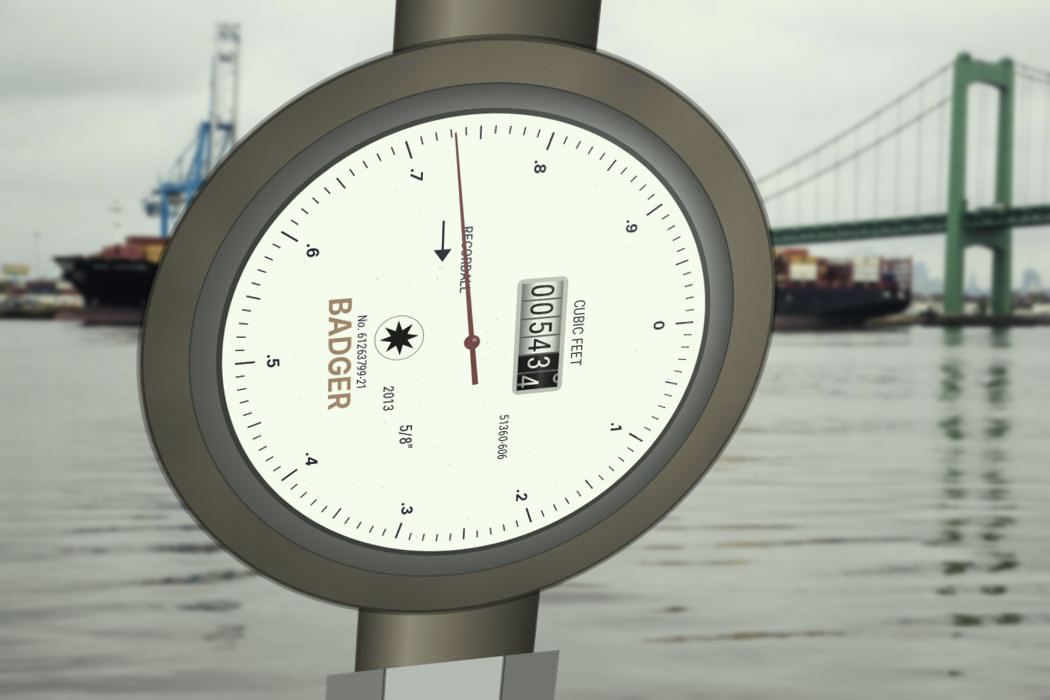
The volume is 5433.73 ft³
